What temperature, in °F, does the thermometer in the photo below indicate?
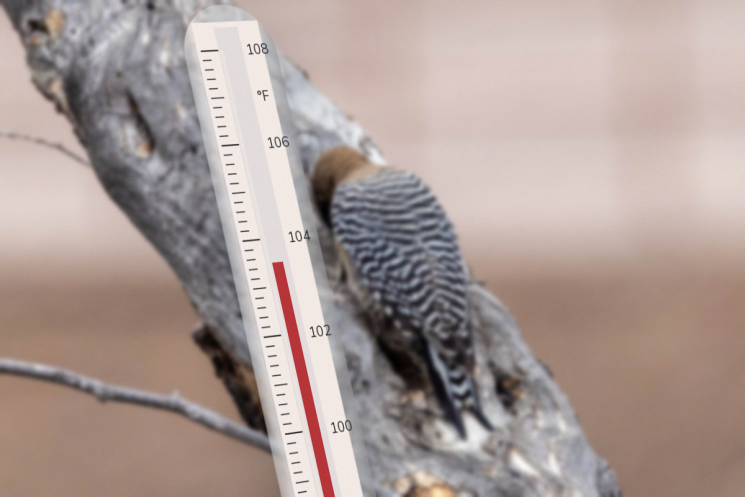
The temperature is 103.5 °F
